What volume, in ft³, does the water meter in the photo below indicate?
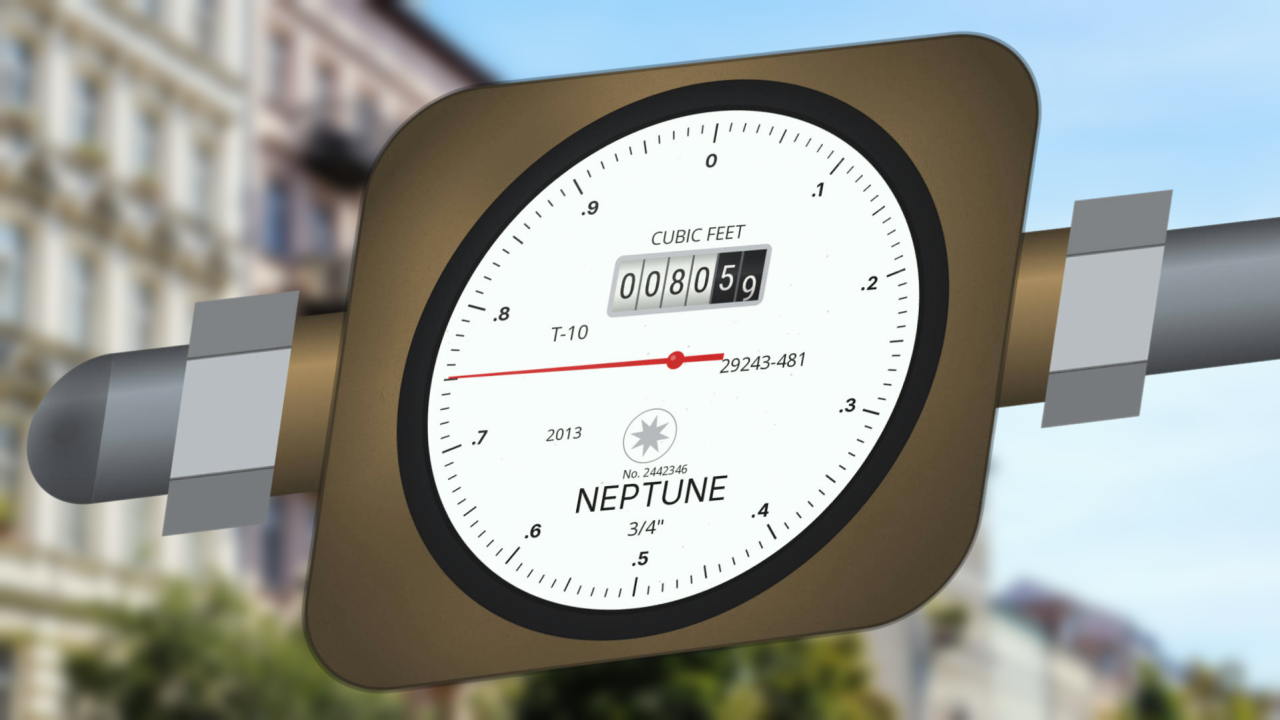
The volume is 8058.75 ft³
